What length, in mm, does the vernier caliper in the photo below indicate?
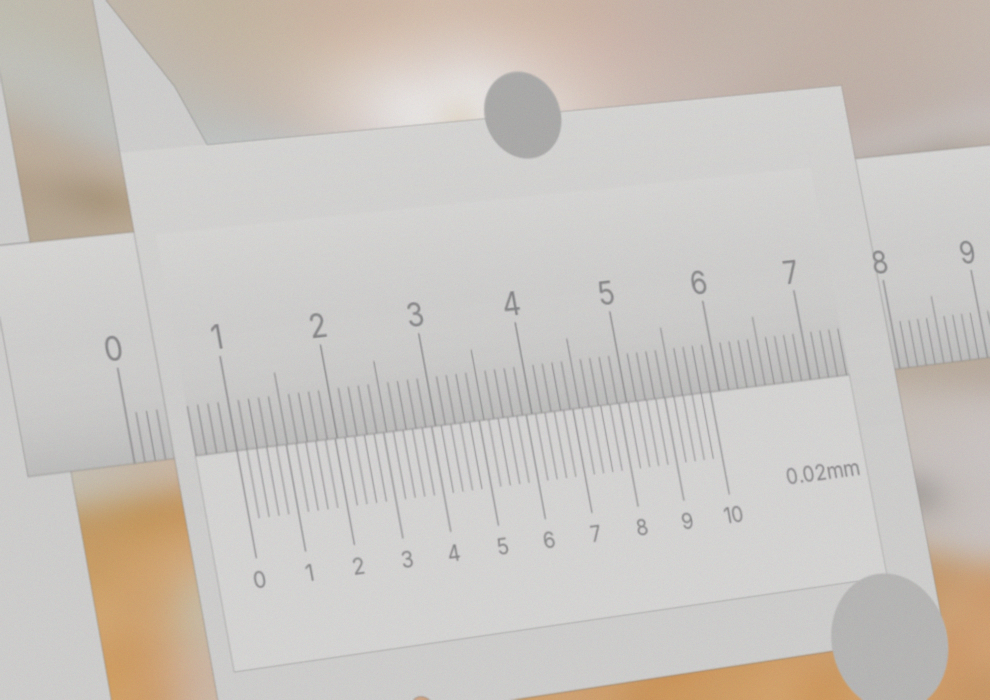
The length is 10.0 mm
